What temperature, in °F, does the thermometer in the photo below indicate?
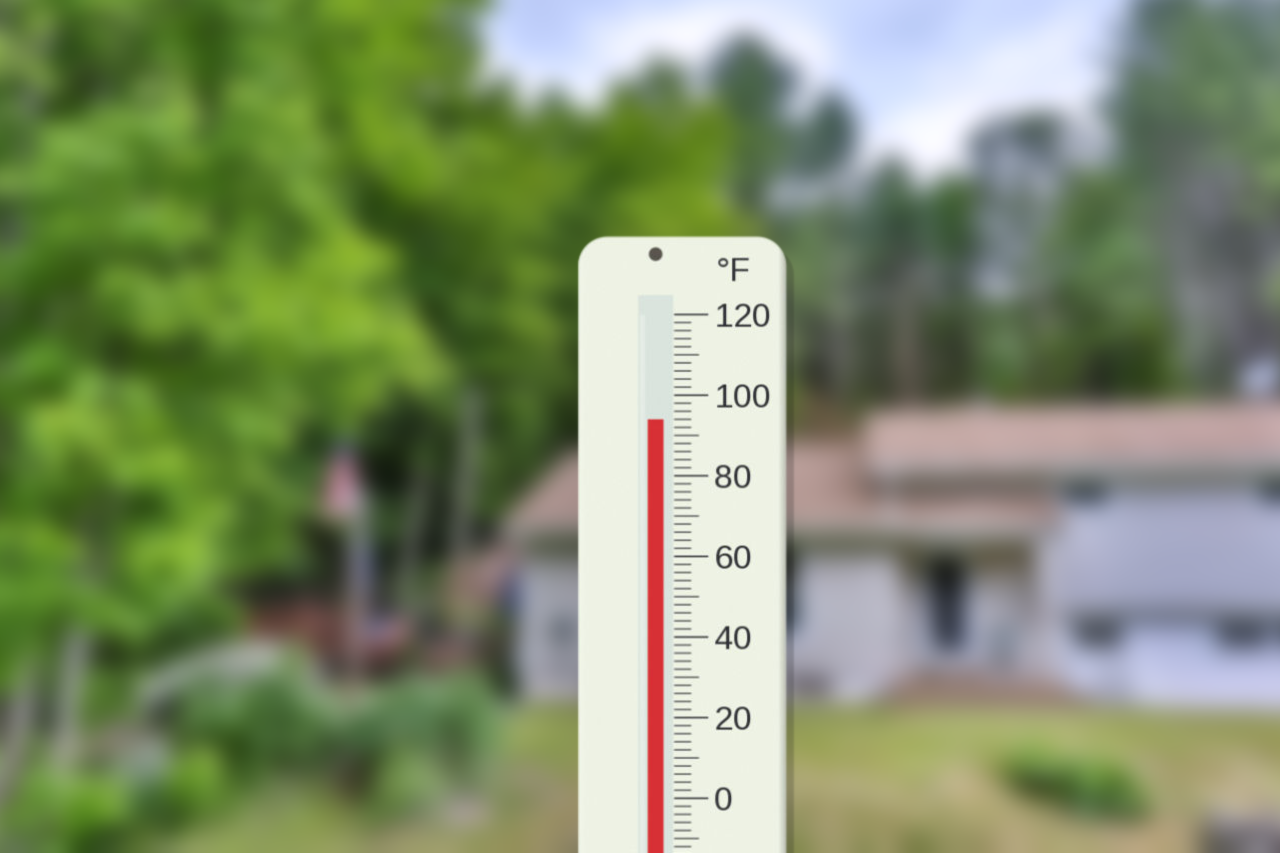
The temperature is 94 °F
